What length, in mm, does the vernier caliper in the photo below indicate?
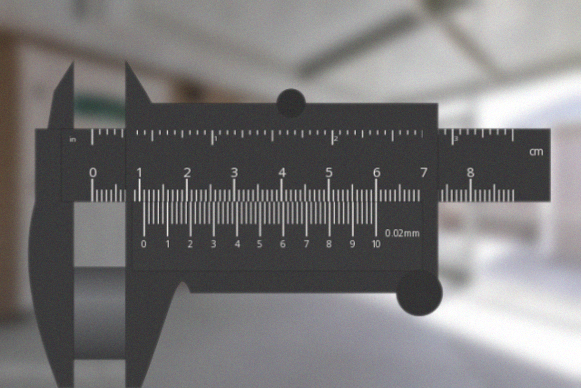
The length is 11.0 mm
